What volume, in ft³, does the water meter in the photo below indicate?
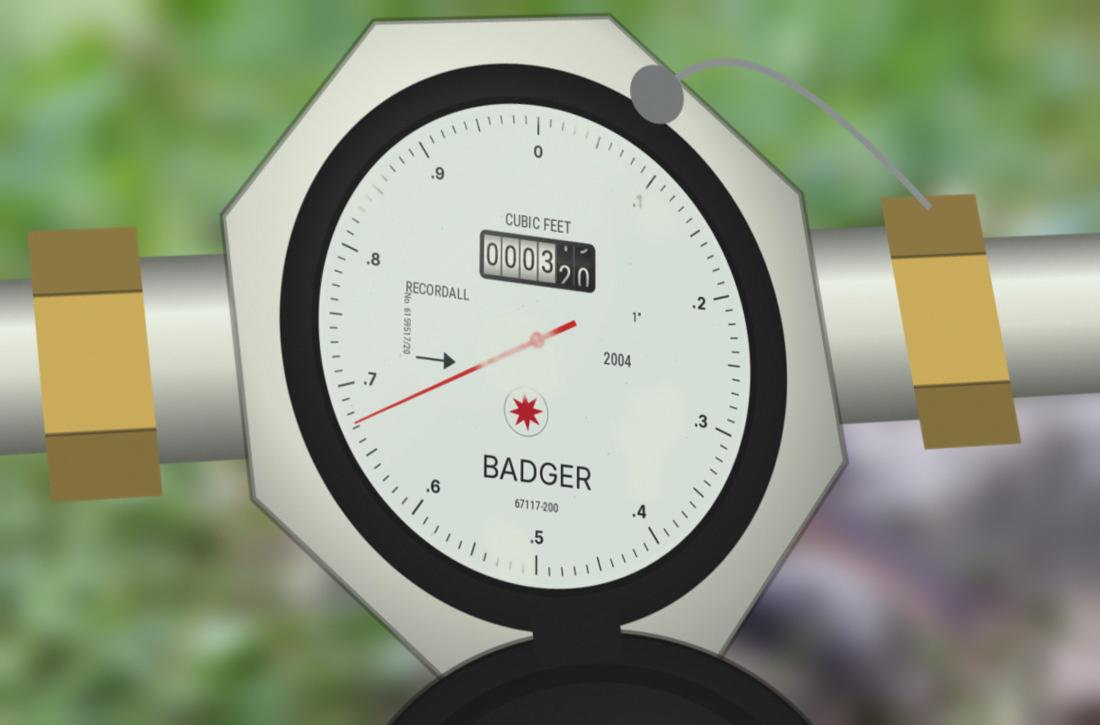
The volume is 319.67 ft³
